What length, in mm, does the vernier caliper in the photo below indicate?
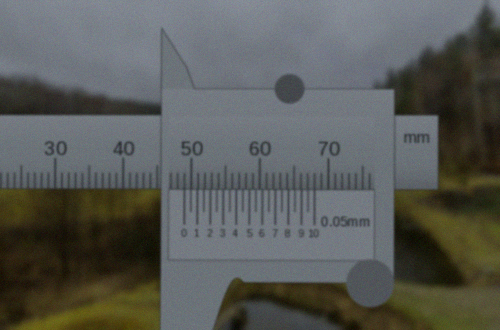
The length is 49.0 mm
